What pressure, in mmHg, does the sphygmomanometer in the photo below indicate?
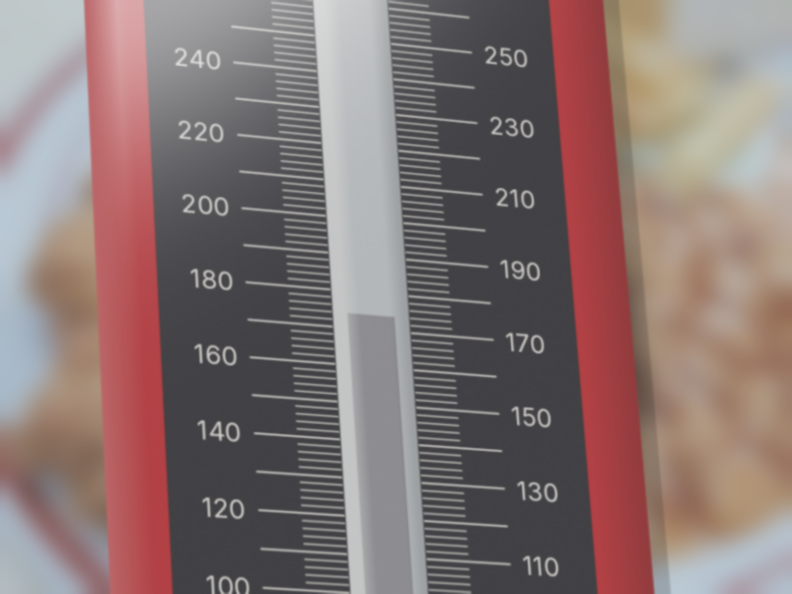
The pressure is 174 mmHg
